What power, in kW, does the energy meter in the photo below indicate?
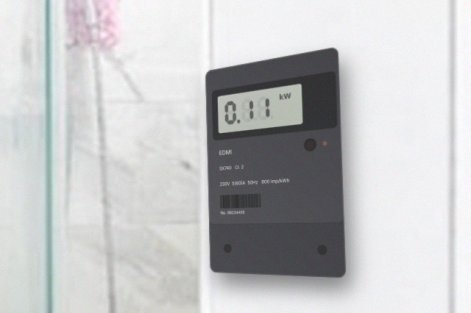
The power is 0.11 kW
